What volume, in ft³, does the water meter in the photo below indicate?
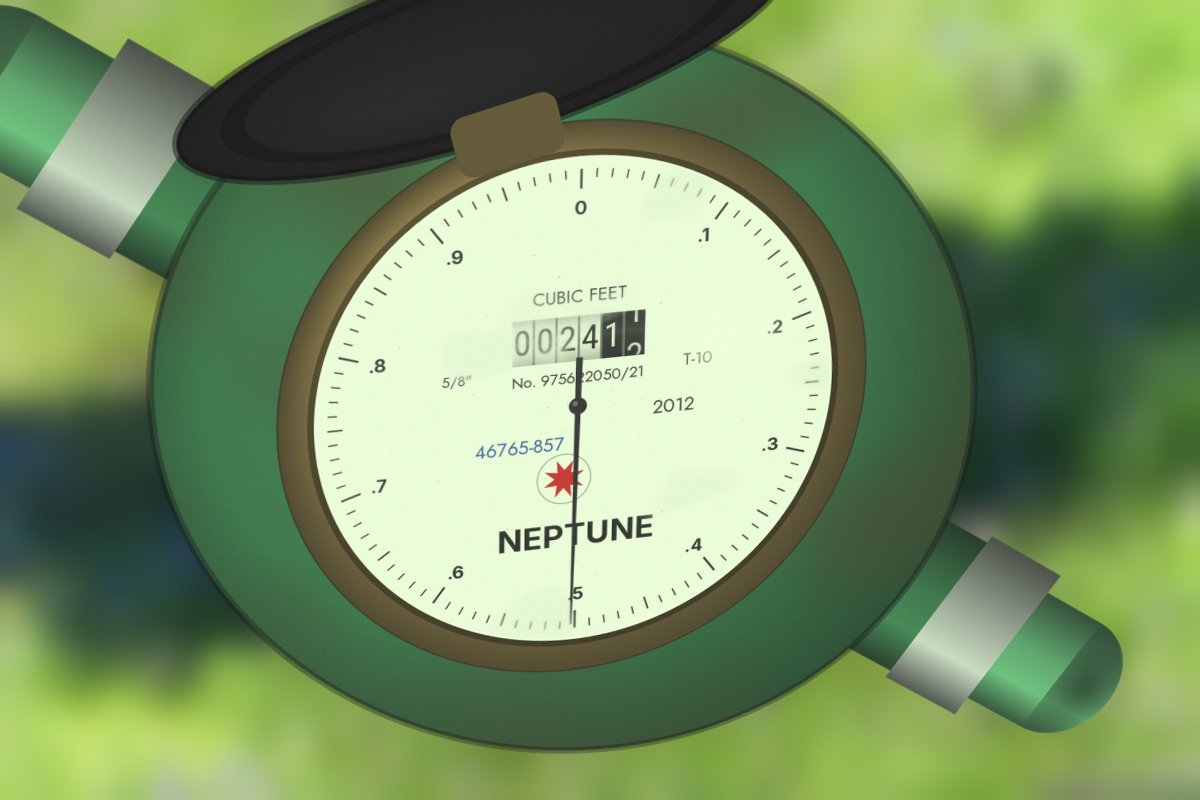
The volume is 2411.50 ft³
